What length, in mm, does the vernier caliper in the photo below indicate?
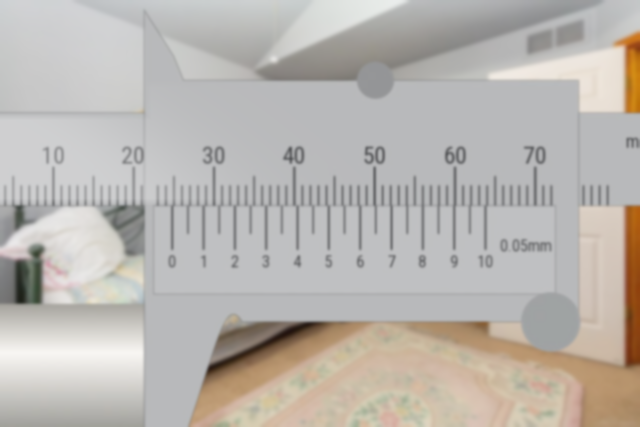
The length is 24.8 mm
